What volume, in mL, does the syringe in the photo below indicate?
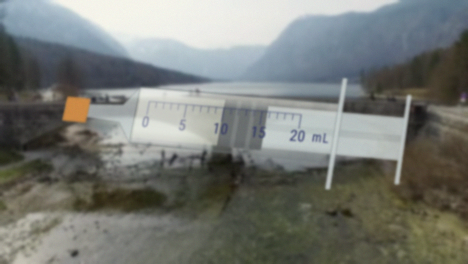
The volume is 10 mL
